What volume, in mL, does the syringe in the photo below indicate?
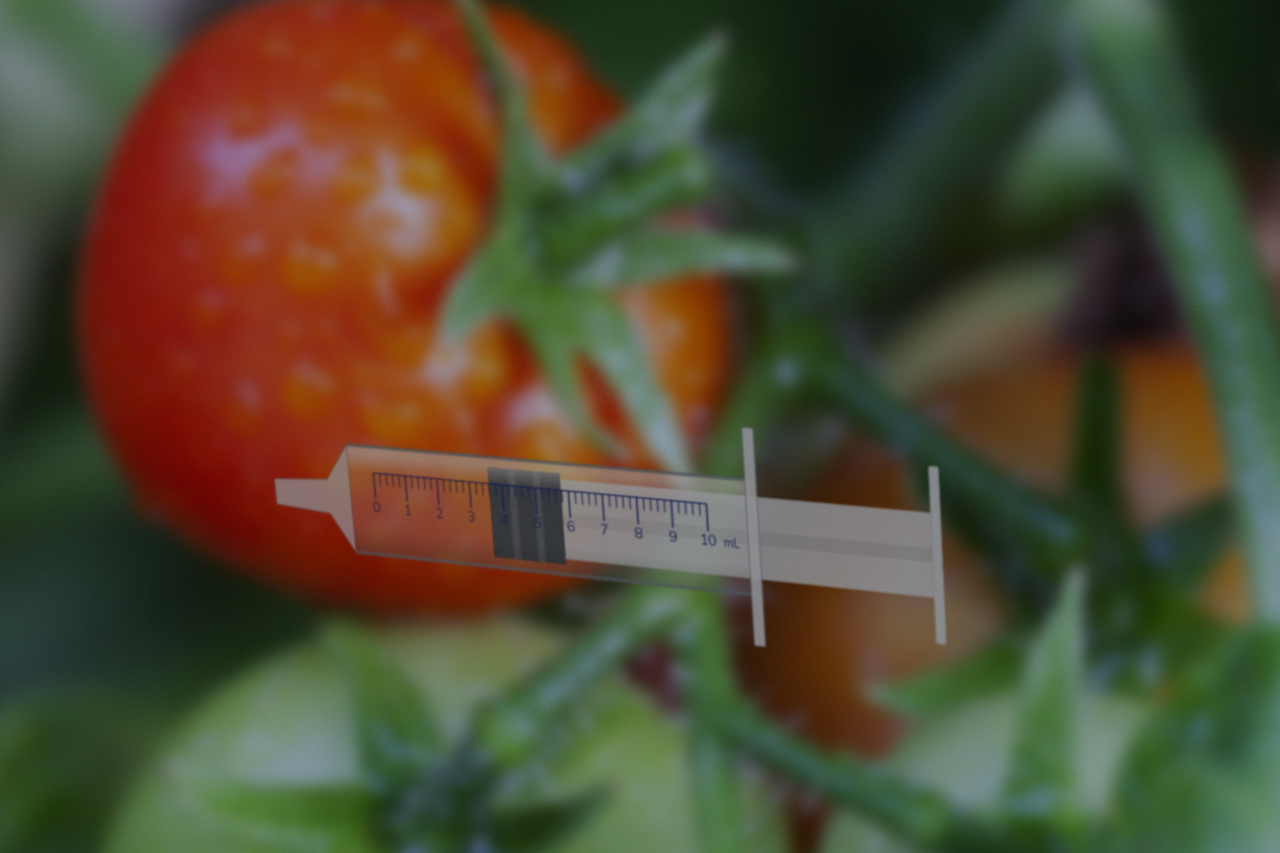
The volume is 3.6 mL
